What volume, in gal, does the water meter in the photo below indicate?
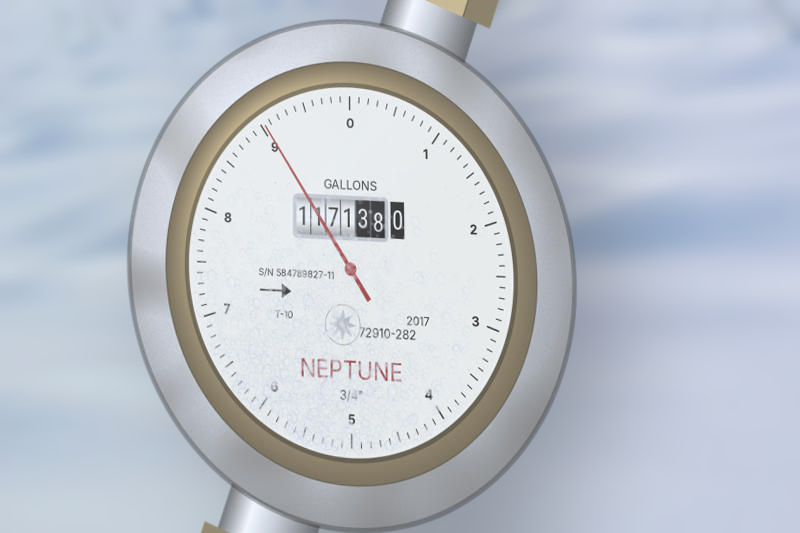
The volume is 1171379.0 gal
